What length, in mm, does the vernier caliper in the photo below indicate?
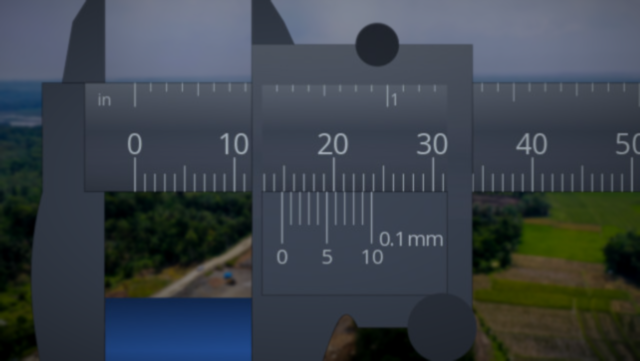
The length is 14.8 mm
